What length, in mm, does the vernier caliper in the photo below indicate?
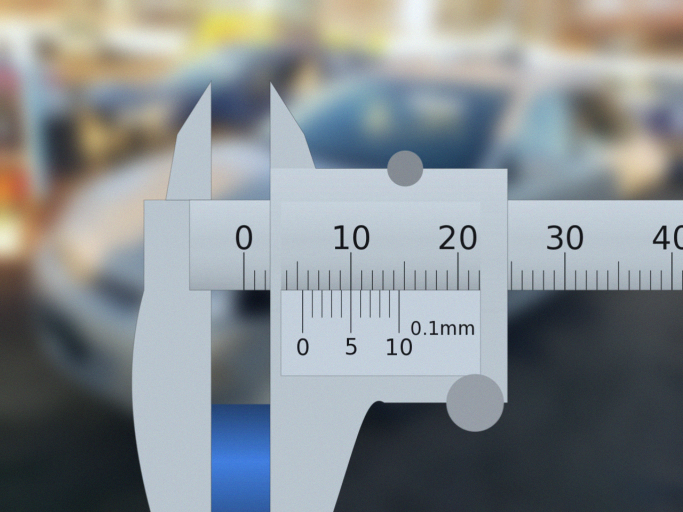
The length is 5.5 mm
